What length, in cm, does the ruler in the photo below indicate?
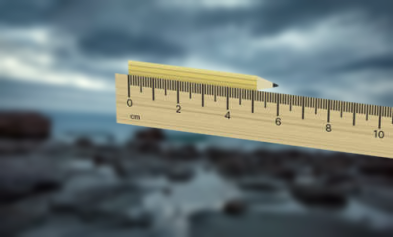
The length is 6 cm
